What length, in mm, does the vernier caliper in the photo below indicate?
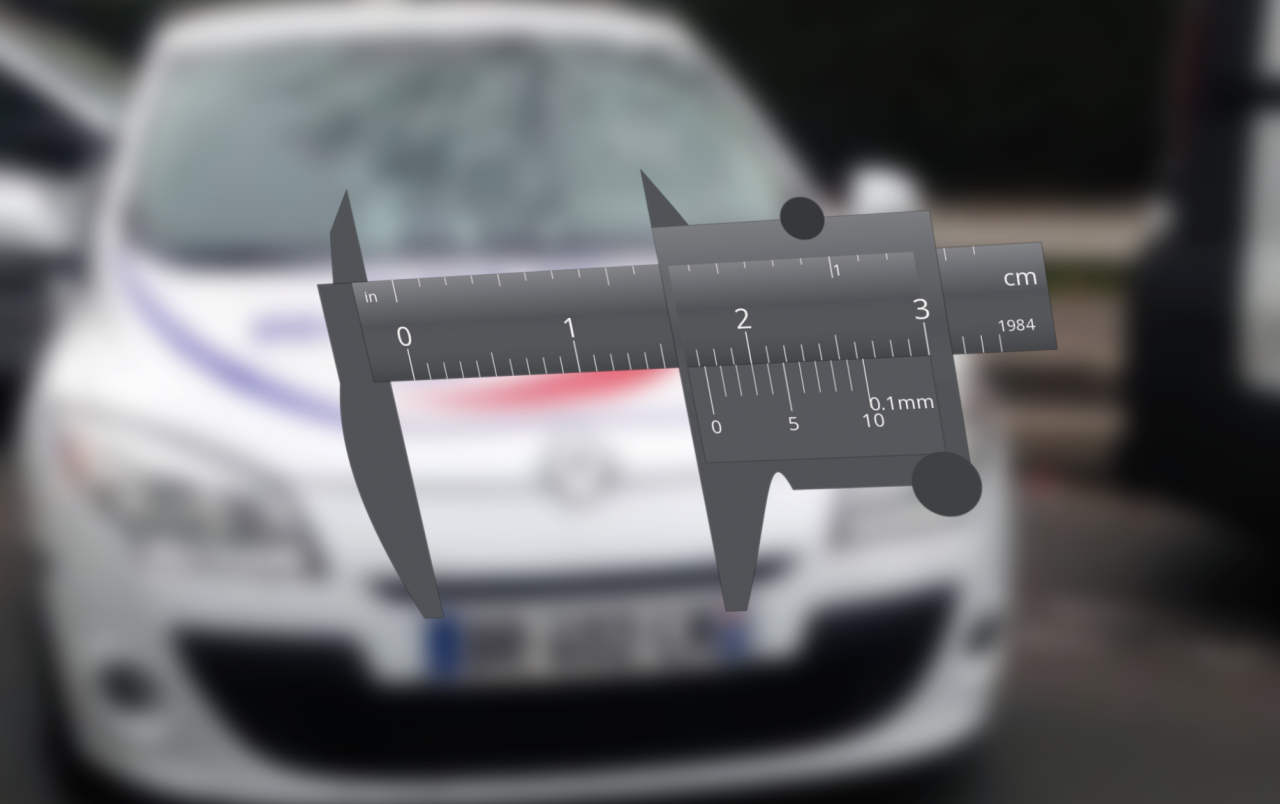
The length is 17.3 mm
